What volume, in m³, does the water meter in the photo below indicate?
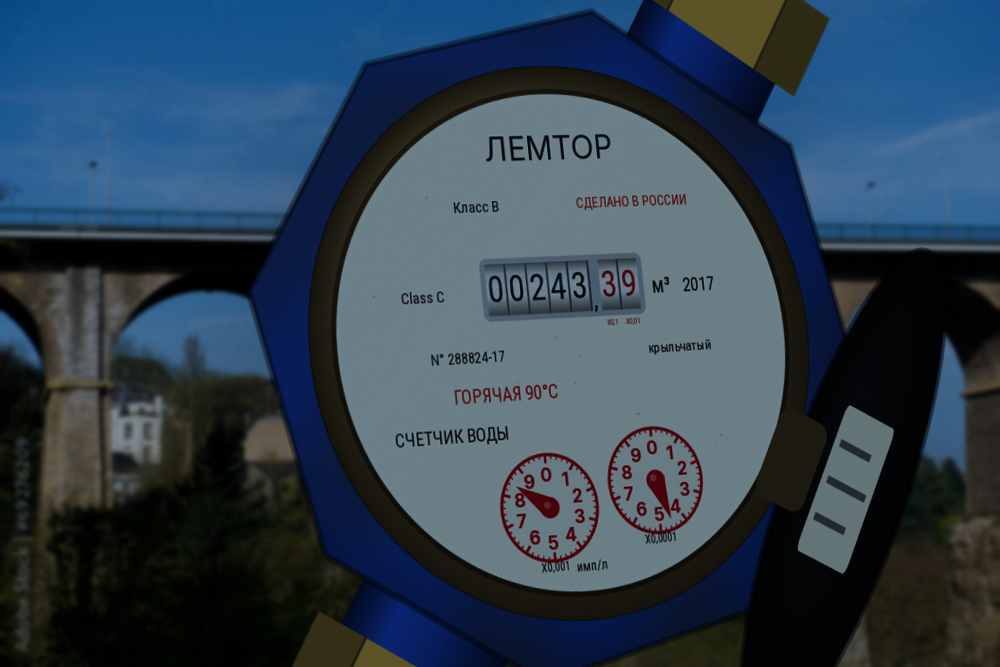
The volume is 243.3984 m³
